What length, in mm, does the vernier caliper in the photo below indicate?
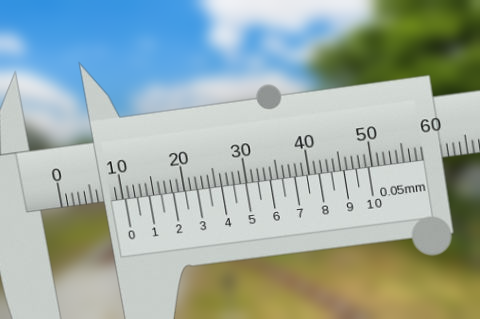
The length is 10.4 mm
